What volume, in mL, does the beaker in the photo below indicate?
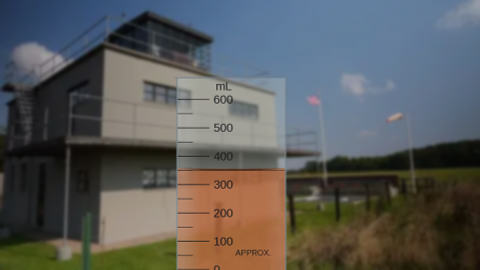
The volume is 350 mL
